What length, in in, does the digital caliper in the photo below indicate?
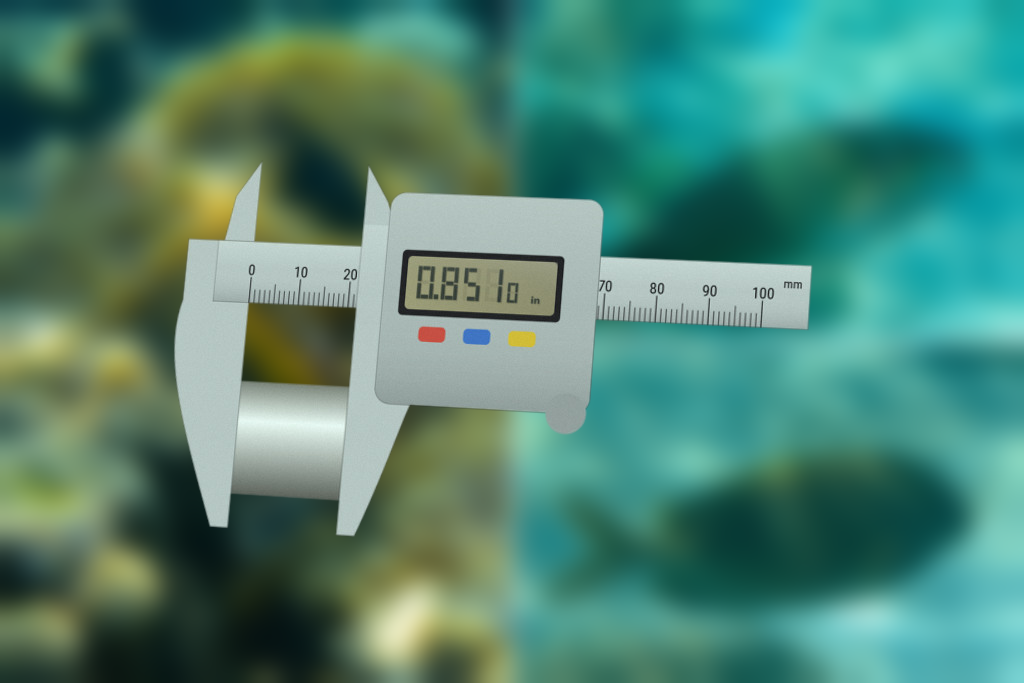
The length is 0.8510 in
